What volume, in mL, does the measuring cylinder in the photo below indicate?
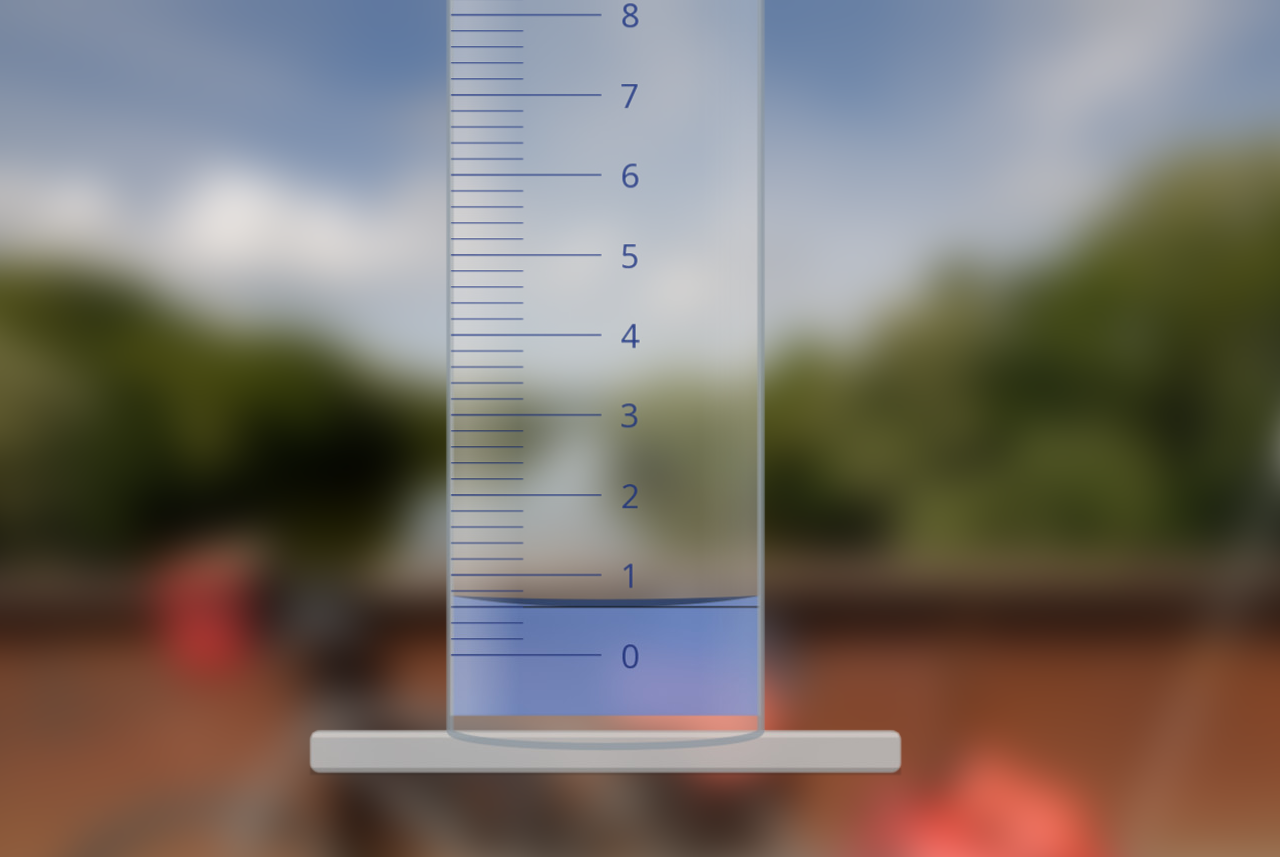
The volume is 0.6 mL
